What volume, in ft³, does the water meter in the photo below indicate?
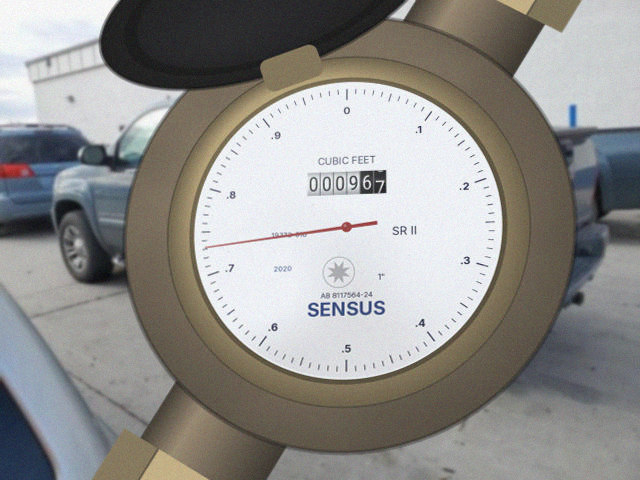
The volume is 966.73 ft³
